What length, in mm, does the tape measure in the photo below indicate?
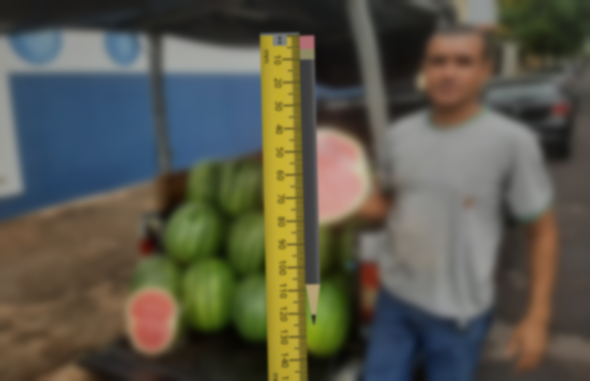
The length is 125 mm
